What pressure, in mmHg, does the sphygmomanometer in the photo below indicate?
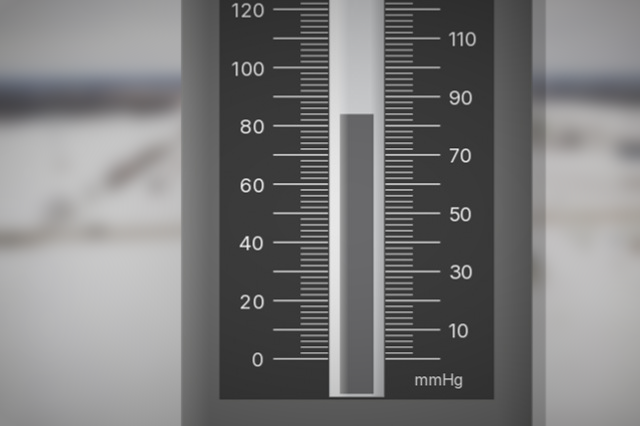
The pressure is 84 mmHg
